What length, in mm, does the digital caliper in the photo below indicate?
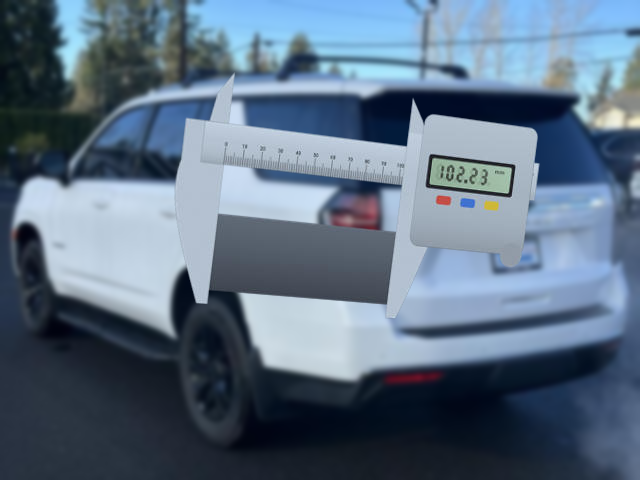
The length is 102.23 mm
